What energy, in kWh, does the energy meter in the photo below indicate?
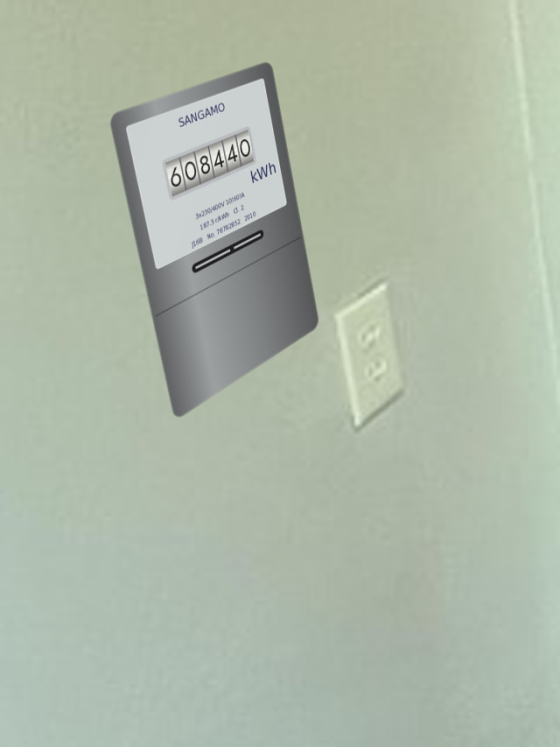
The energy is 608440 kWh
